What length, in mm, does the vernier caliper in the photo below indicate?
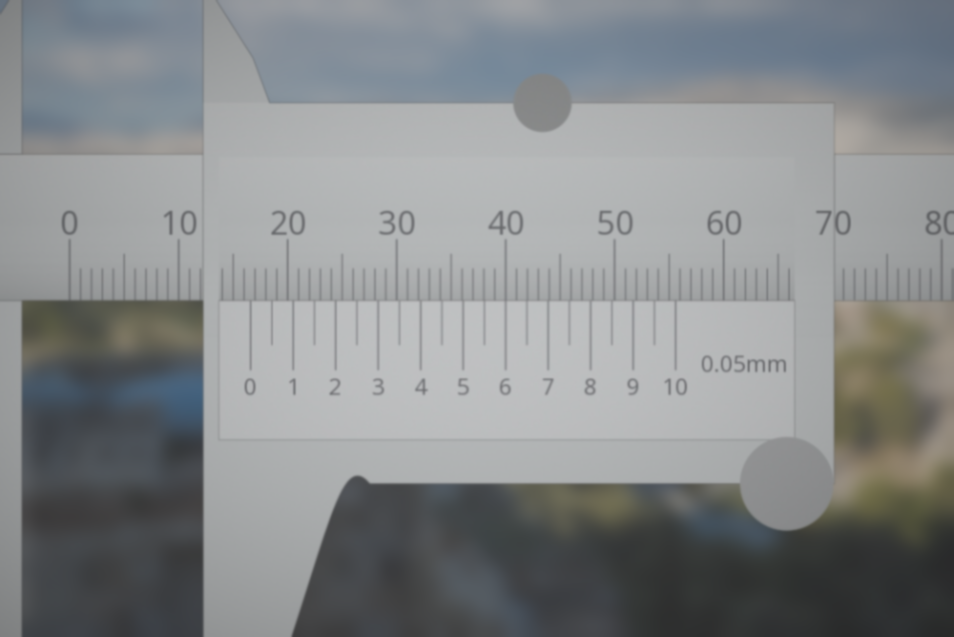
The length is 16.6 mm
